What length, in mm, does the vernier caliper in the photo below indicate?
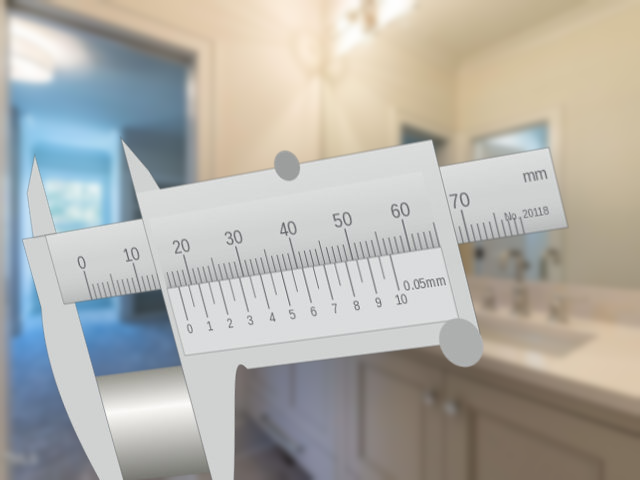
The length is 17.5 mm
